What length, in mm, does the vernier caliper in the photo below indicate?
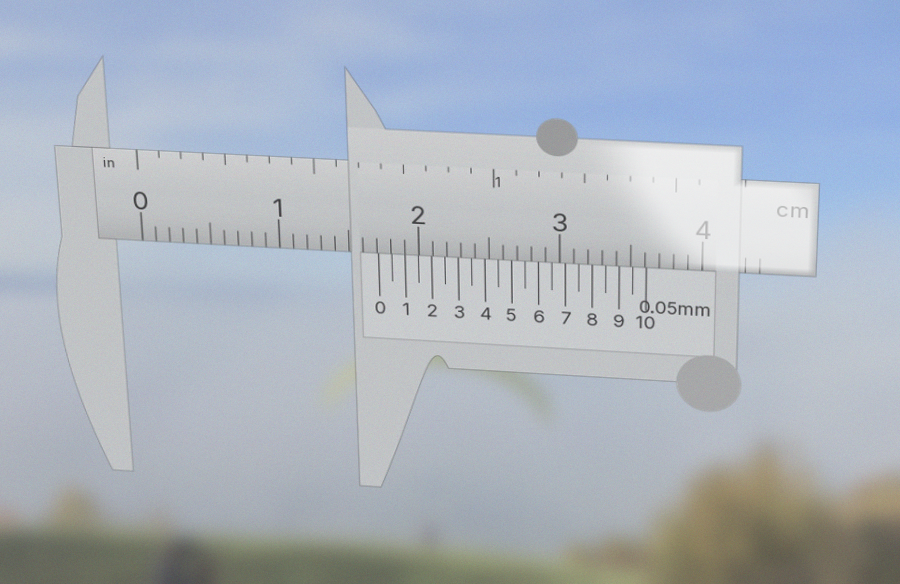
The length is 17.1 mm
